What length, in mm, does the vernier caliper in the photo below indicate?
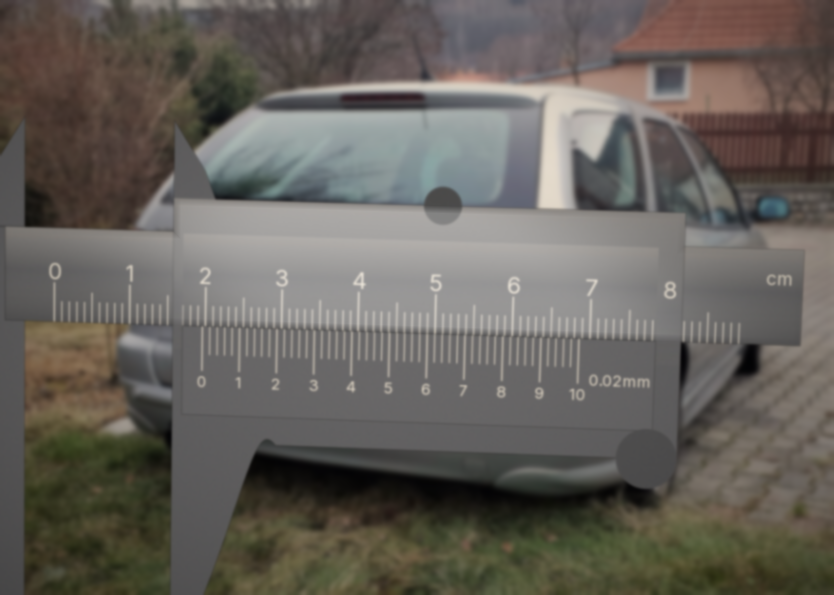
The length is 19.6 mm
